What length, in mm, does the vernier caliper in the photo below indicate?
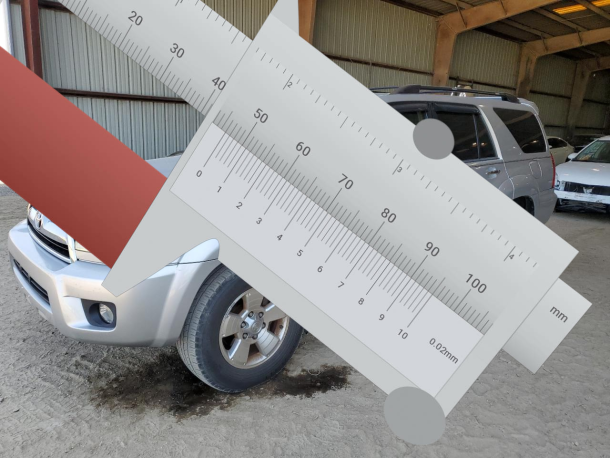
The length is 46.0 mm
